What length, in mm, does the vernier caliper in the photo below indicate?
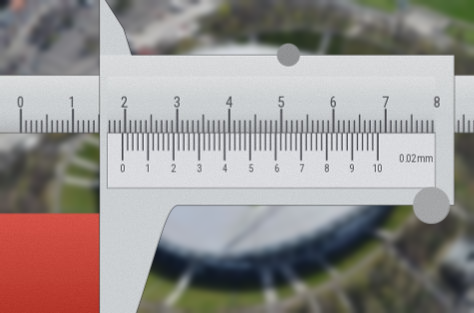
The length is 19.5 mm
